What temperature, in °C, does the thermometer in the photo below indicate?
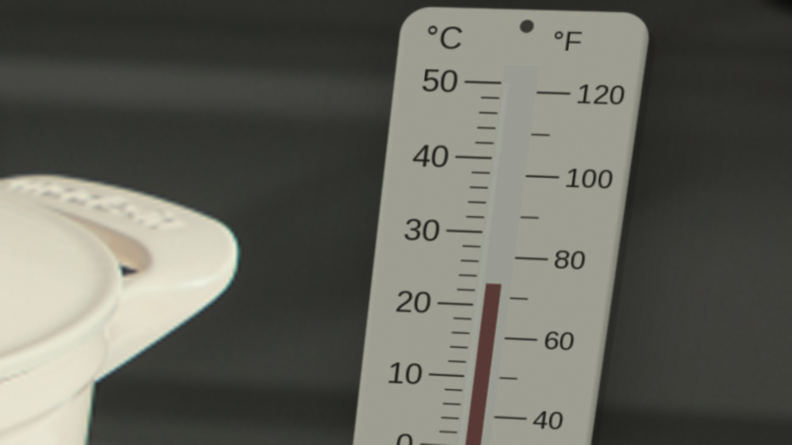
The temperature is 23 °C
